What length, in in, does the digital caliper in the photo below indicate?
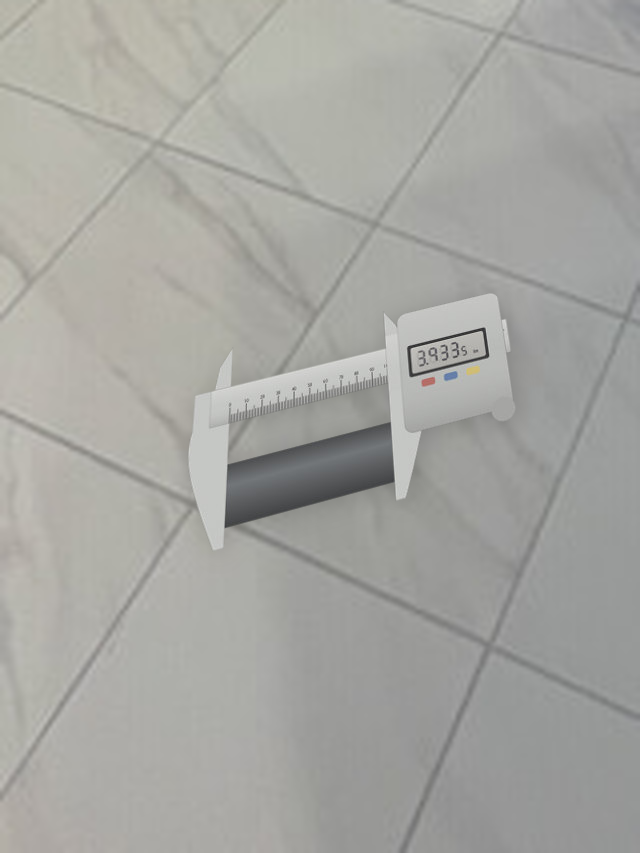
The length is 3.9335 in
